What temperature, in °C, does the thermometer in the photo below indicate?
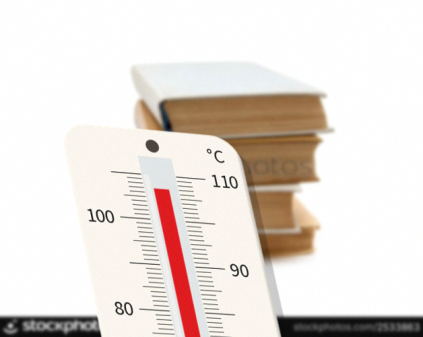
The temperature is 107 °C
